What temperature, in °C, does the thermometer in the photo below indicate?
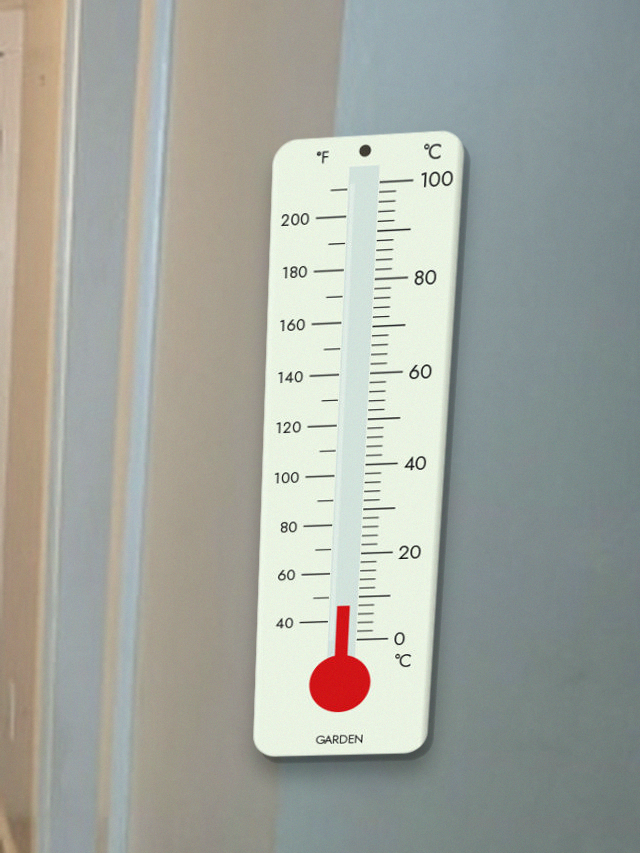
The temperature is 8 °C
